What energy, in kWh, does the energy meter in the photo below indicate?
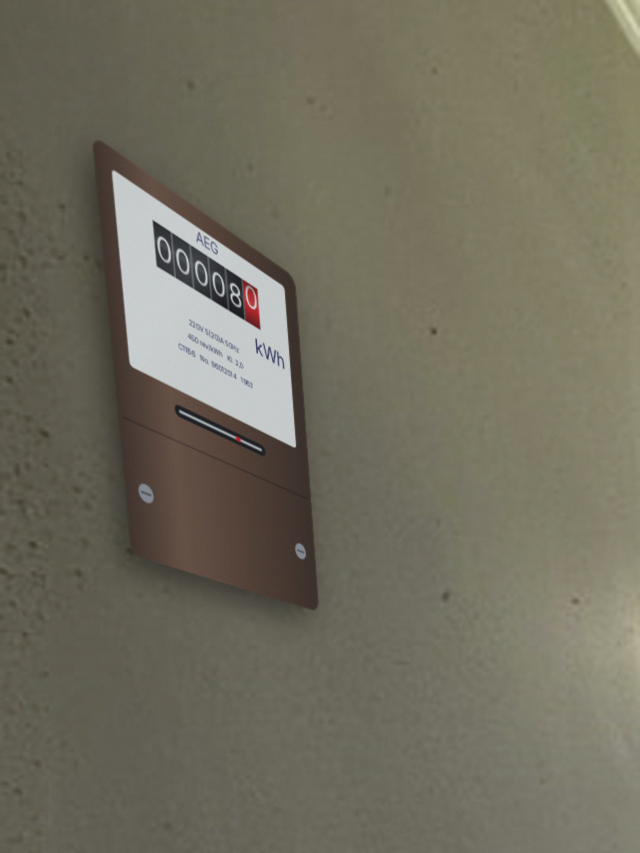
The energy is 8.0 kWh
